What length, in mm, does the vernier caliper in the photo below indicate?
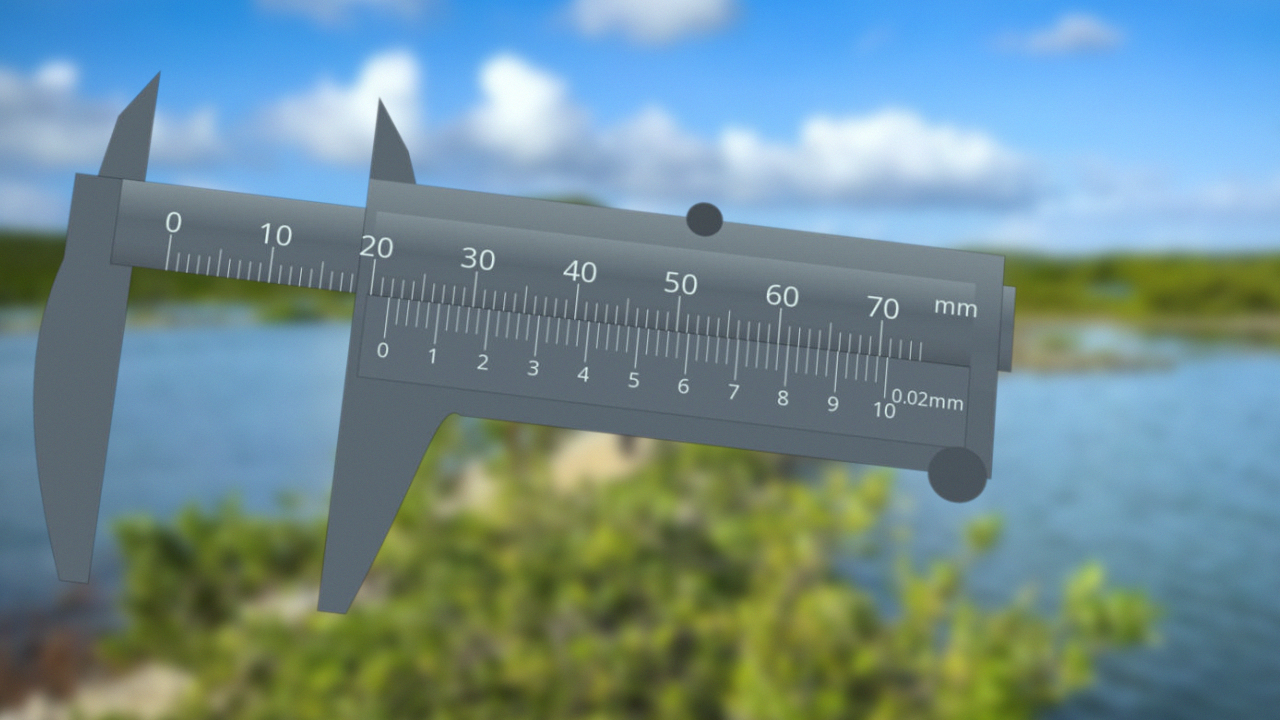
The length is 21.8 mm
